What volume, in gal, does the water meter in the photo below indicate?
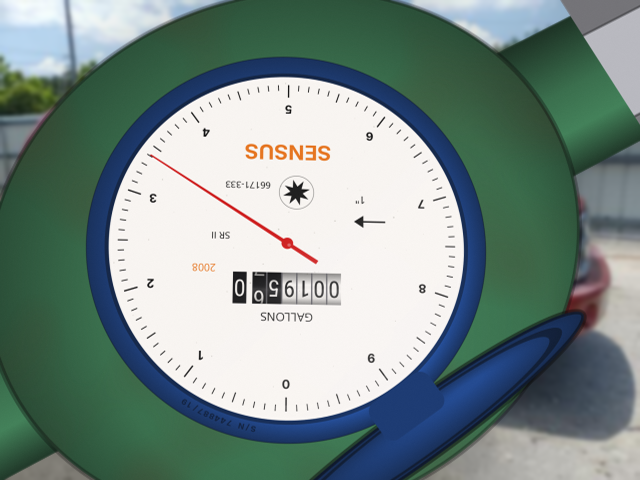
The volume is 19563.4 gal
